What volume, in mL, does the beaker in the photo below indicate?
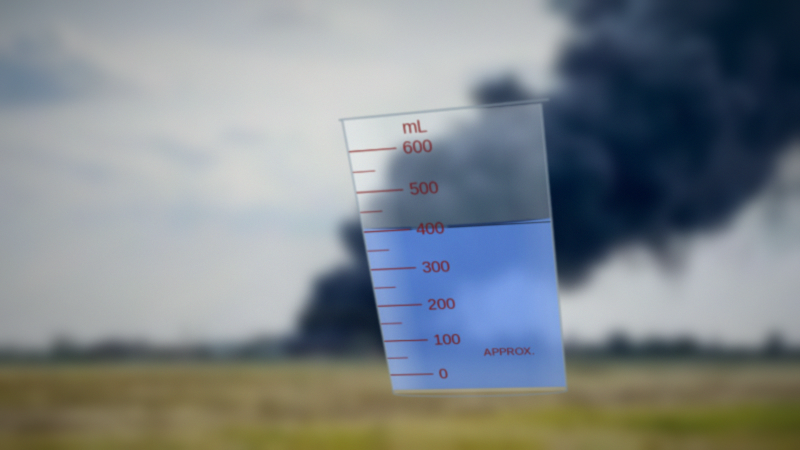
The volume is 400 mL
